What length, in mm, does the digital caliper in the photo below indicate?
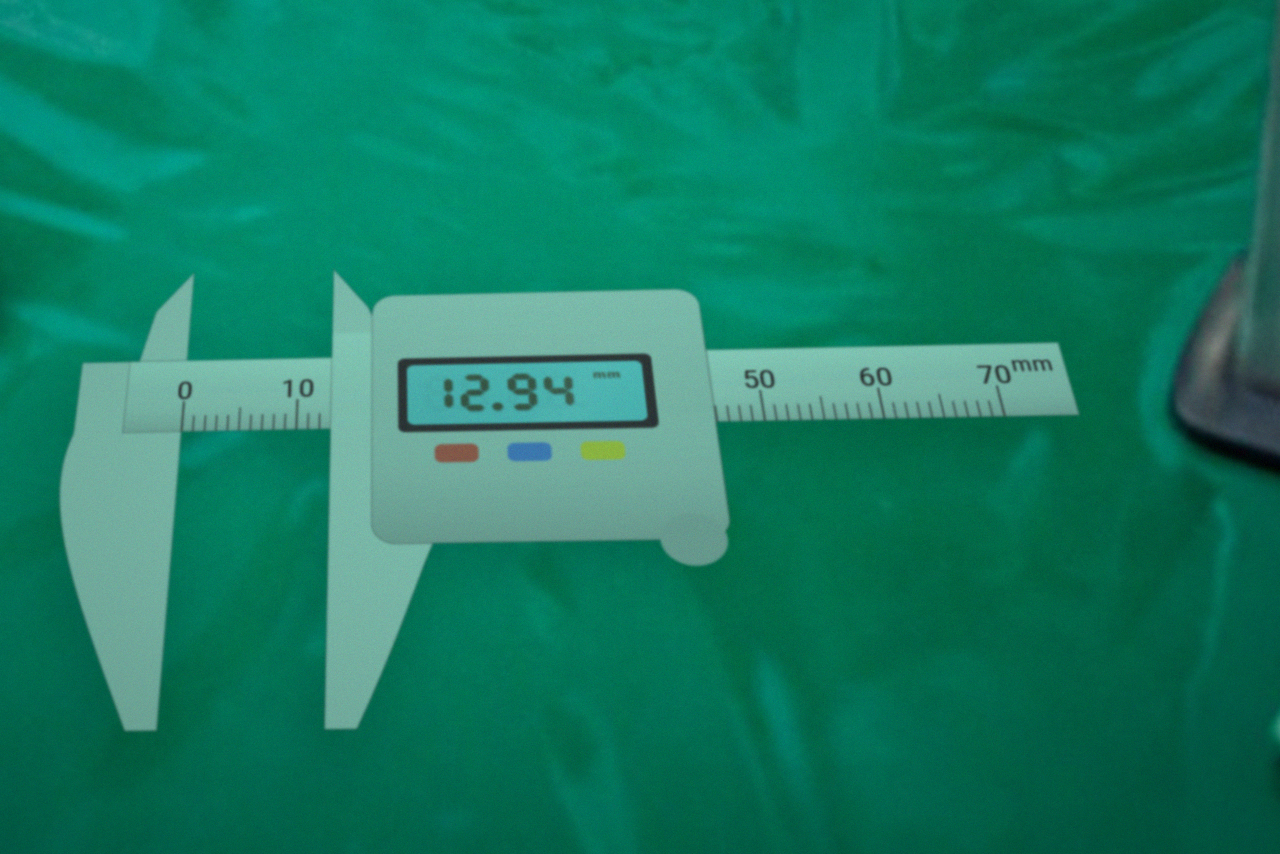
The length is 12.94 mm
